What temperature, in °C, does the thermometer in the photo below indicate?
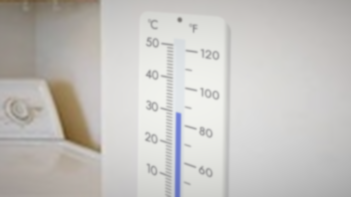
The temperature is 30 °C
